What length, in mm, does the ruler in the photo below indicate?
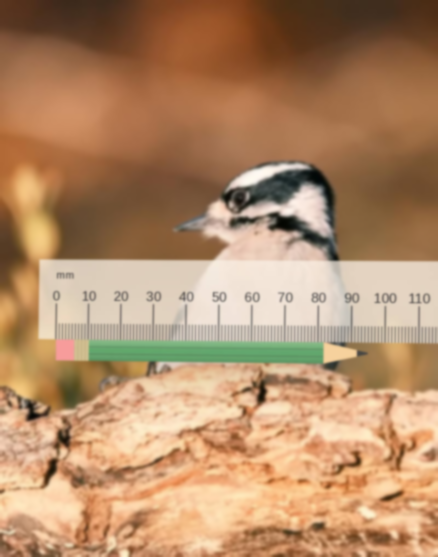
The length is 95 mm
